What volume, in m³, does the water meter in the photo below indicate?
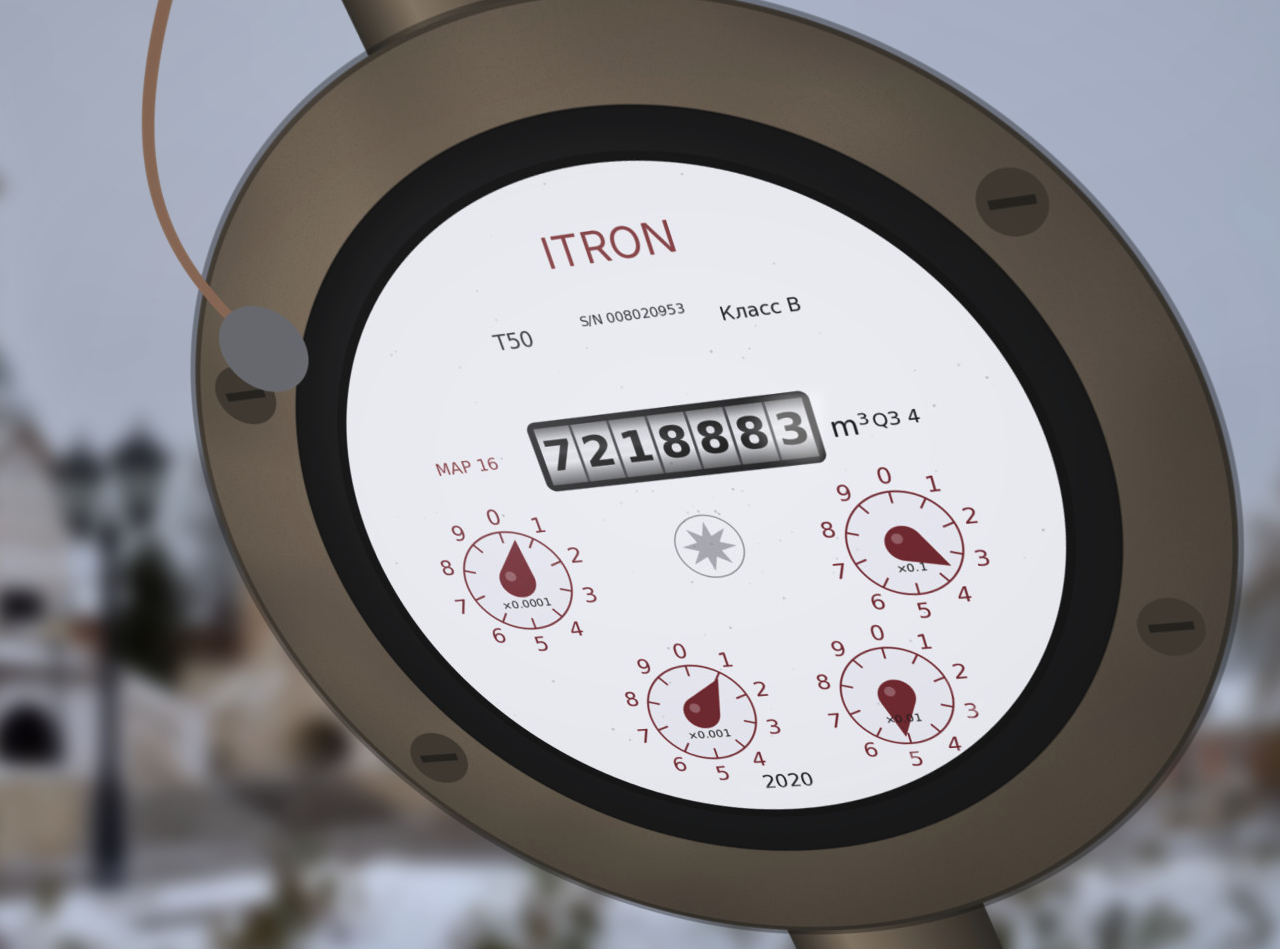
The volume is 7218883.3510 m³
